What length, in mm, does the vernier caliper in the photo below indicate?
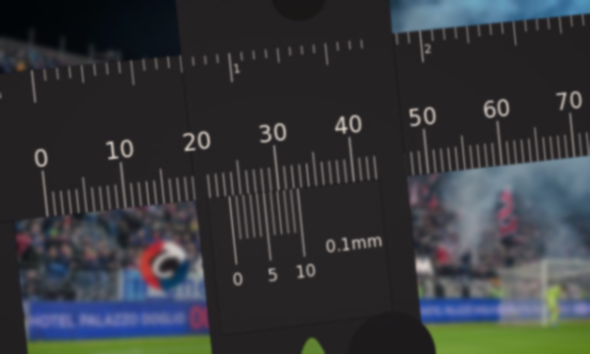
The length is 23.5 mm
